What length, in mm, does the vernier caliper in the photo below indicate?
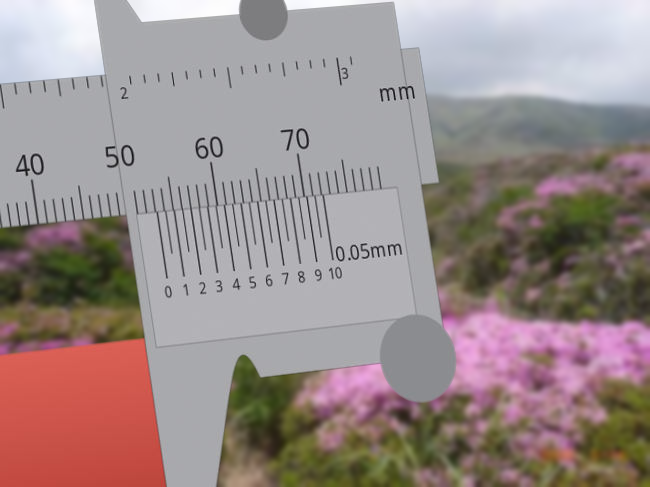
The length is 53.2 mm
